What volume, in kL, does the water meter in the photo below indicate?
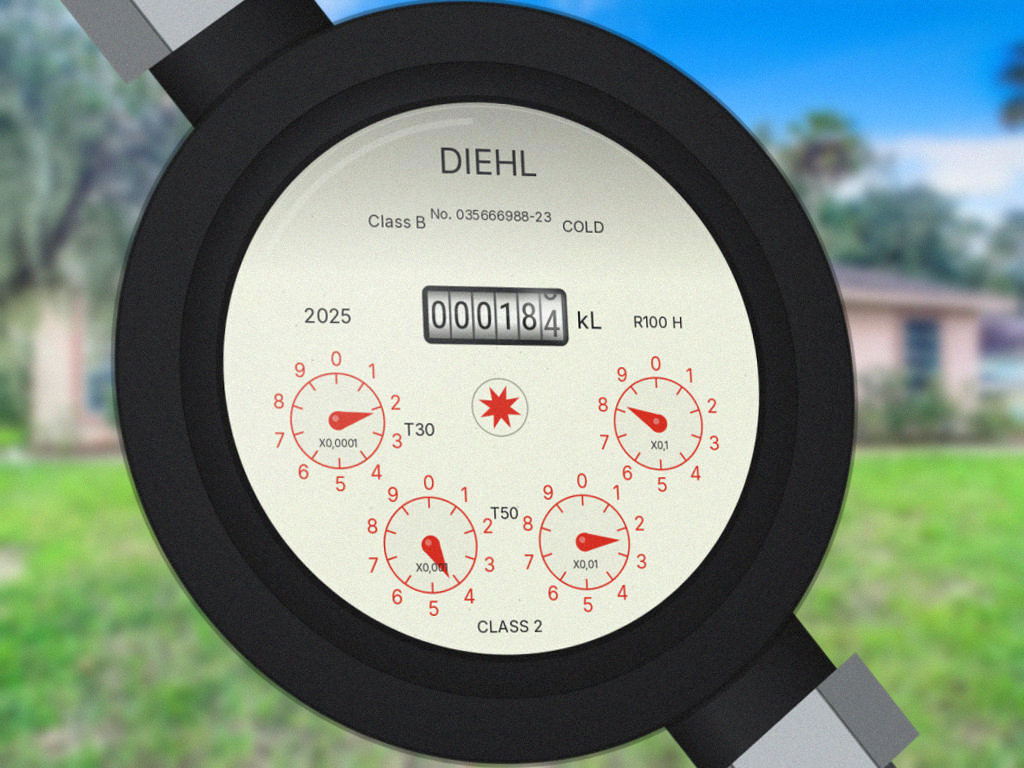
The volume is 183.8242 kL
